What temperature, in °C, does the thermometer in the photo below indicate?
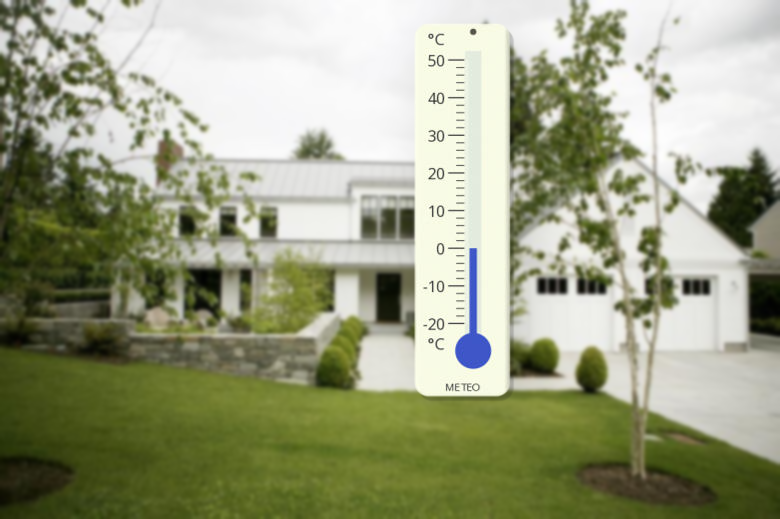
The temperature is 0 °C
